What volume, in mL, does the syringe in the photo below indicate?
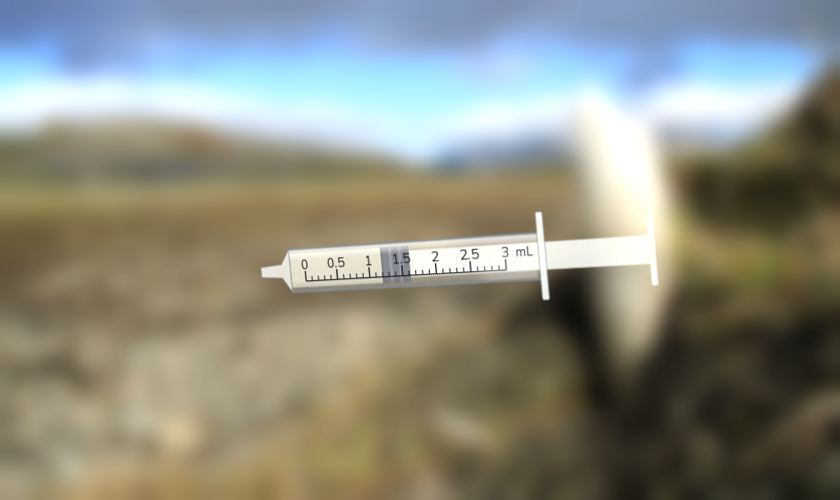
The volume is 1.2 mL
